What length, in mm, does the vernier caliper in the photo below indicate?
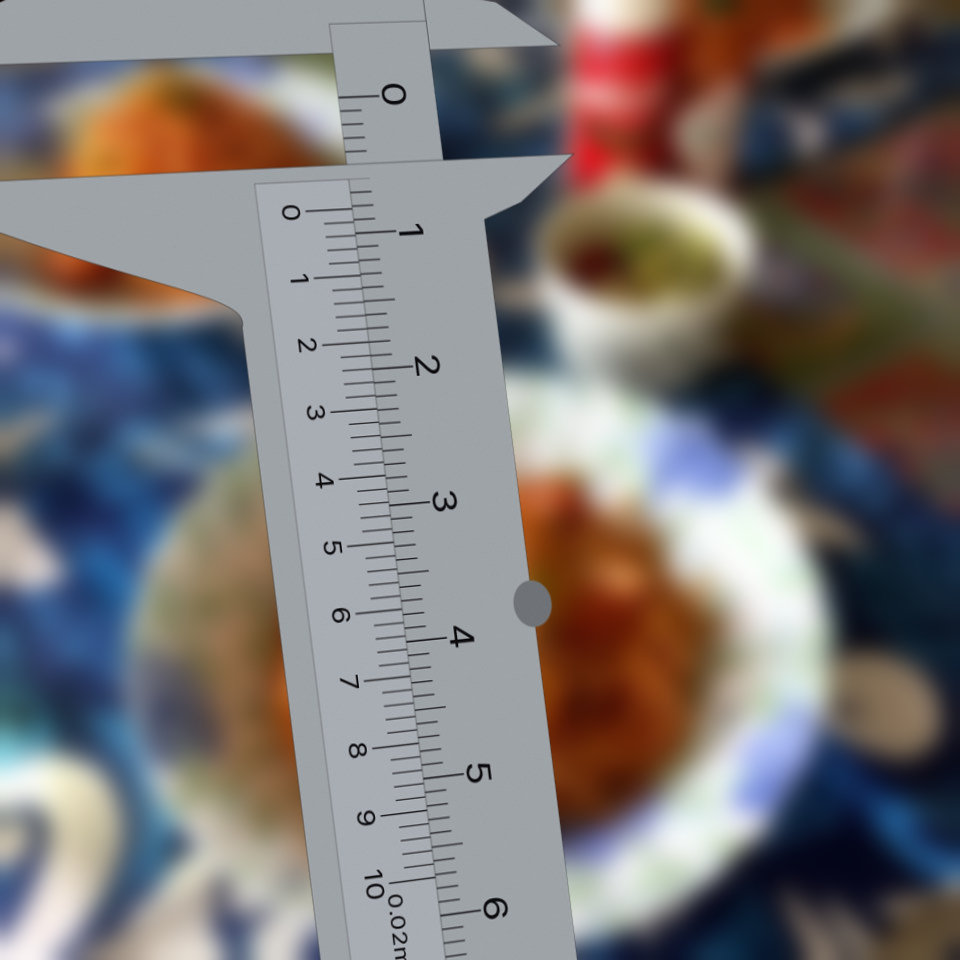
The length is 8.2 mm
